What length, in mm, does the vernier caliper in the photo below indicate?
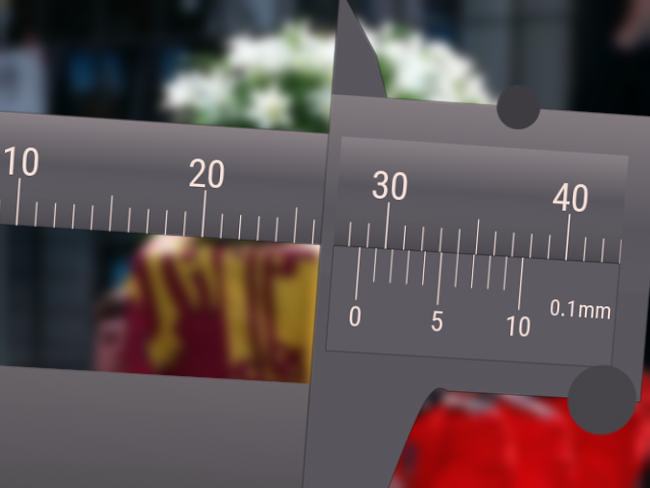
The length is 28.6 mm
